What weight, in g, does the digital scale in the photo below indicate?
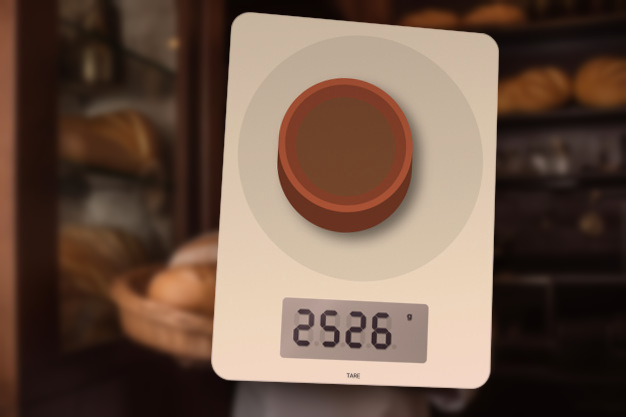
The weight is 2526 g
